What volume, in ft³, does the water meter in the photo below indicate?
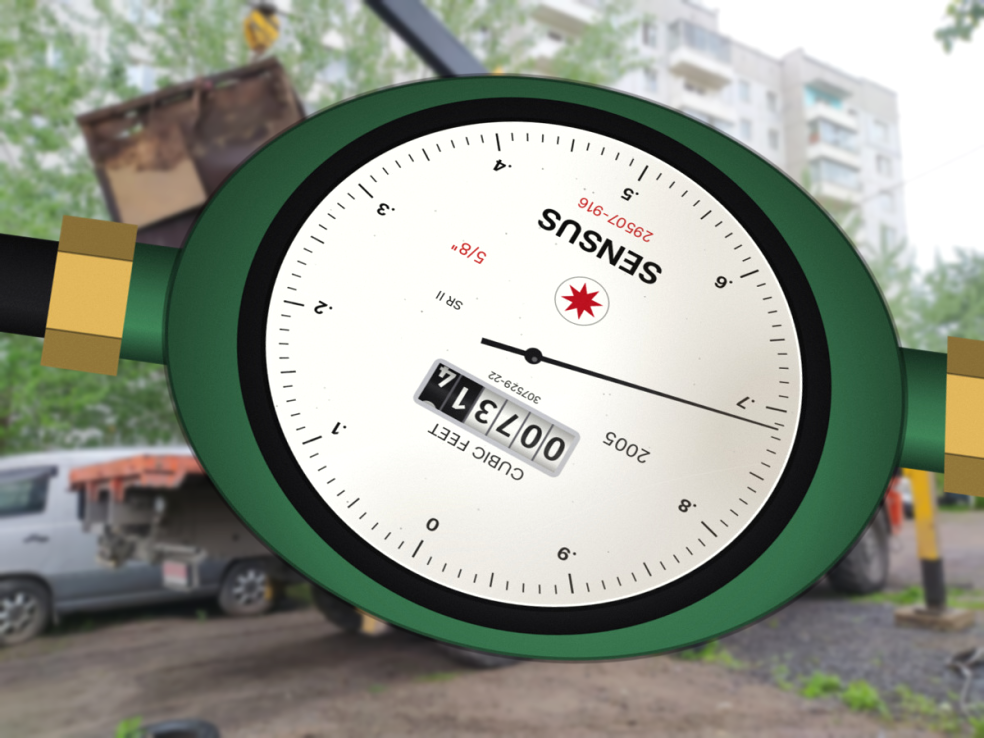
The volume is 7313.71 ft³
